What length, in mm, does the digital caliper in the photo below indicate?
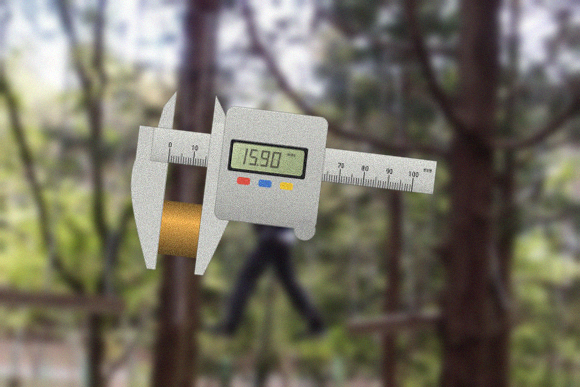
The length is 15.90 mm
